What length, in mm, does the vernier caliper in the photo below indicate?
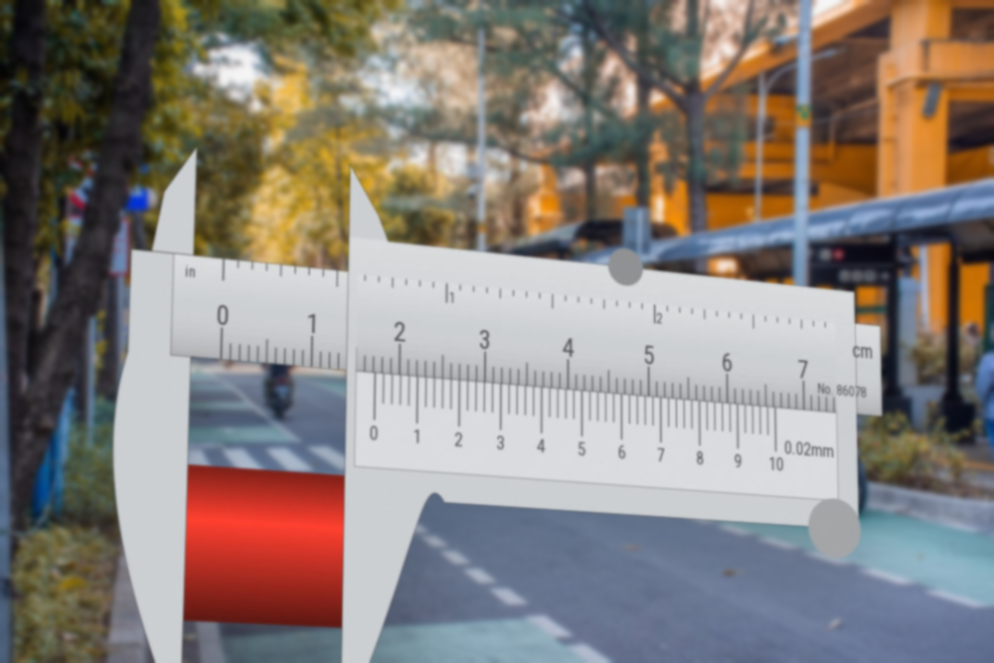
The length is 17.2 mm
